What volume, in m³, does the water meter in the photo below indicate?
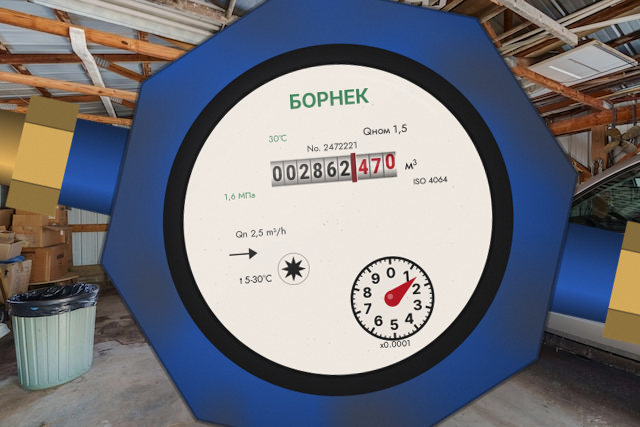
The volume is 2862.4701 m³
